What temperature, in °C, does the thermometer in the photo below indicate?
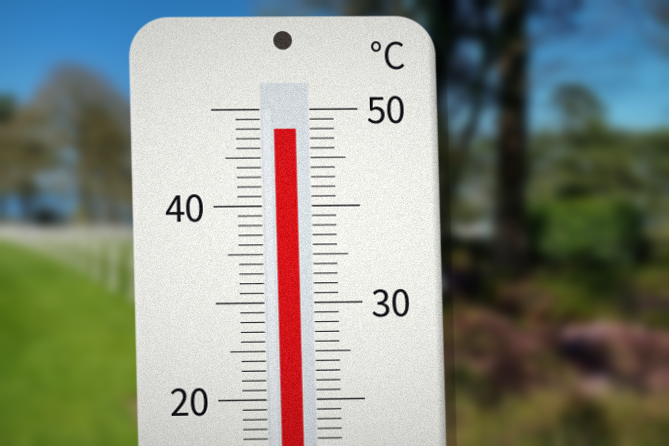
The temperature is 48 °C
